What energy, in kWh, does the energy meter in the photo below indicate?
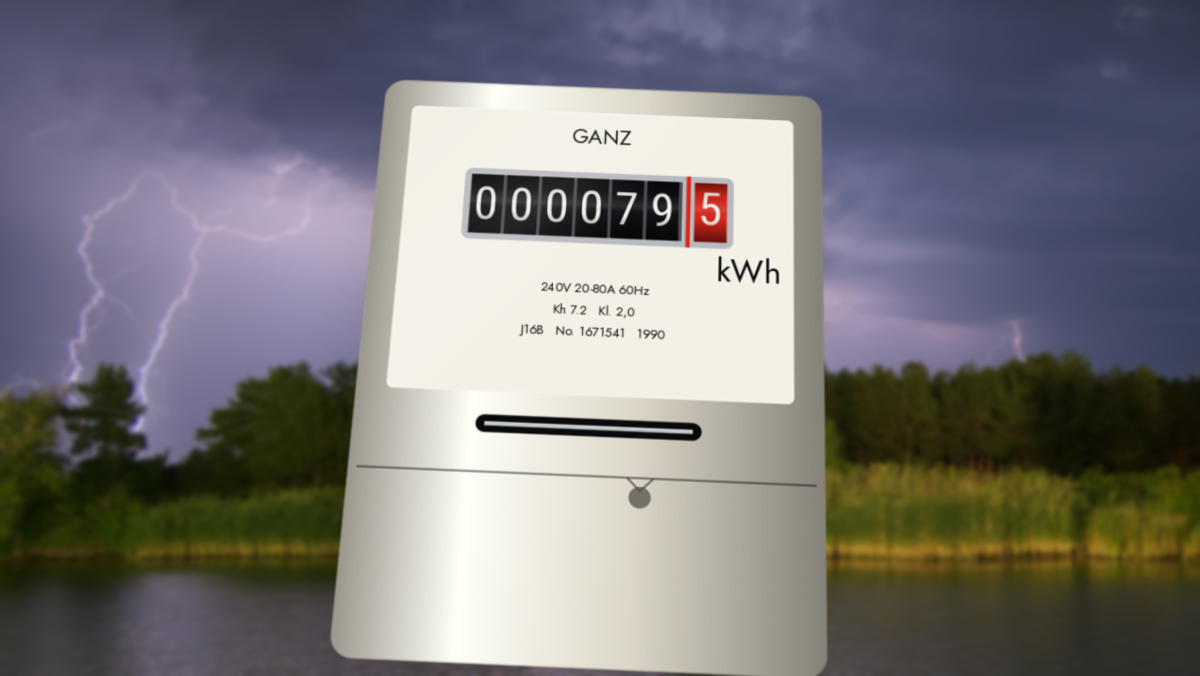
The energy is 79.5 kWh
